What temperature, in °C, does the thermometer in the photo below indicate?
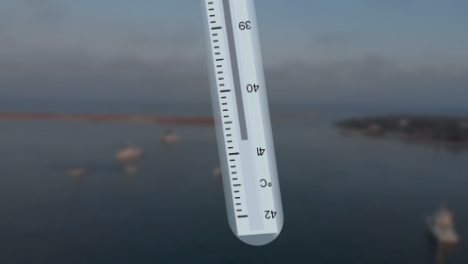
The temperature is 40.8 °C
